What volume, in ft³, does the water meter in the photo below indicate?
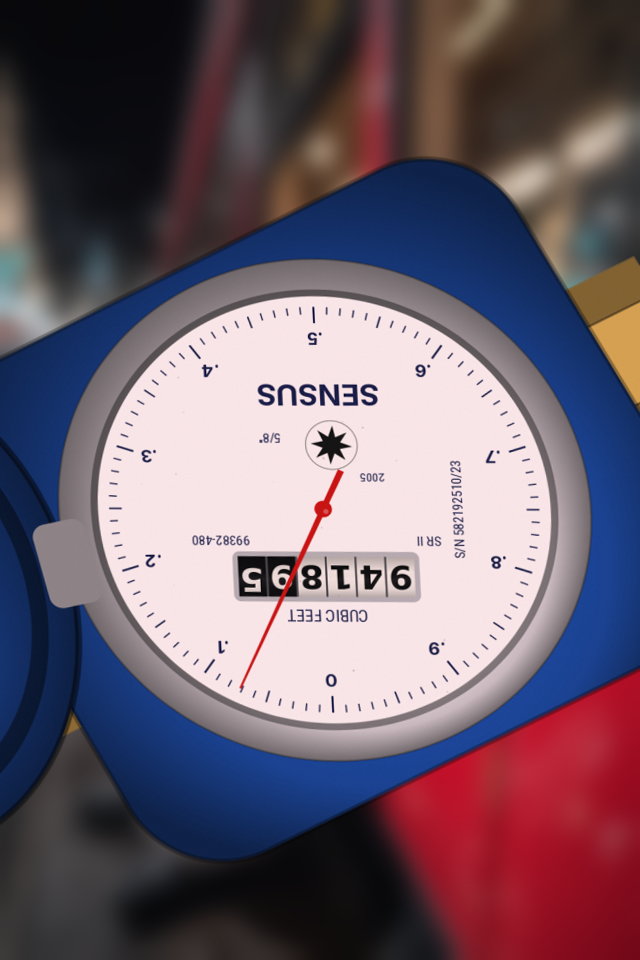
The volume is 941895.07 ft³
